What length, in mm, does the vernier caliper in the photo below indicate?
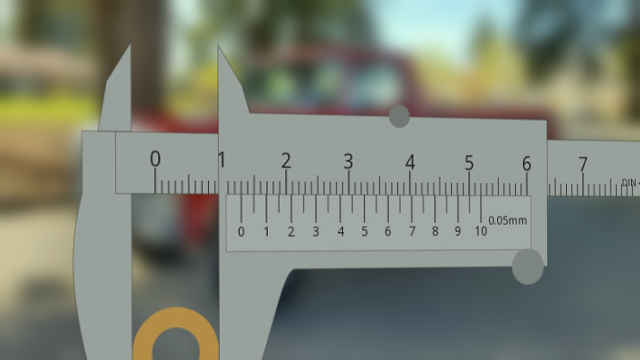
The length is 13.0 mm
